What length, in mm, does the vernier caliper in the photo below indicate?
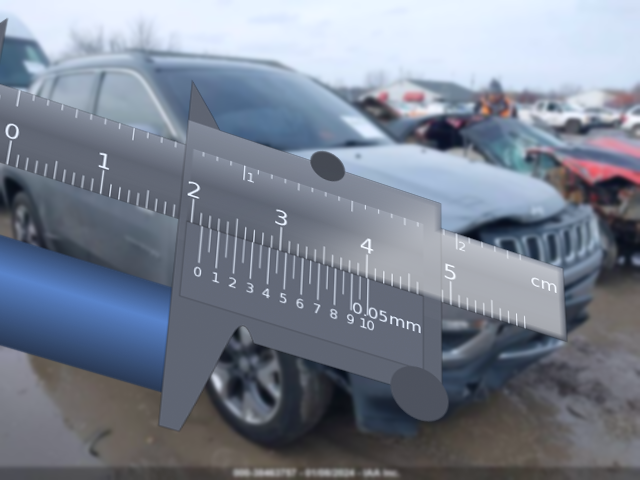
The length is 21.2 mm
